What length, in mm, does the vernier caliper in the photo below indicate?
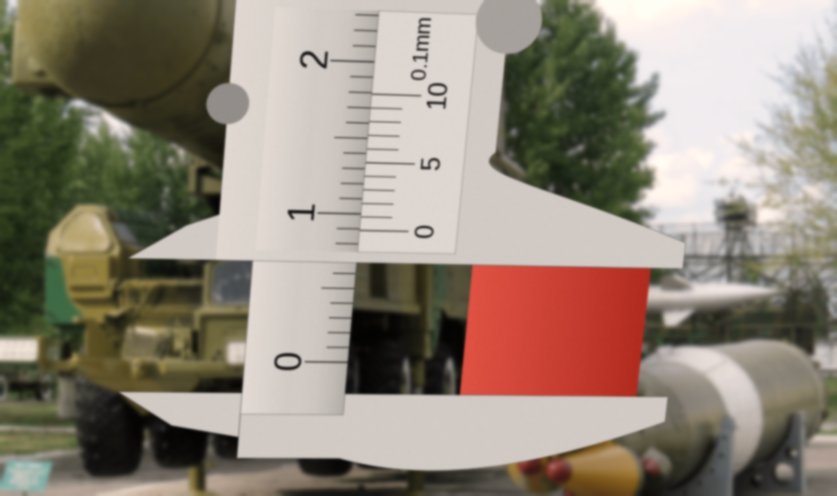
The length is 8.9 mm
